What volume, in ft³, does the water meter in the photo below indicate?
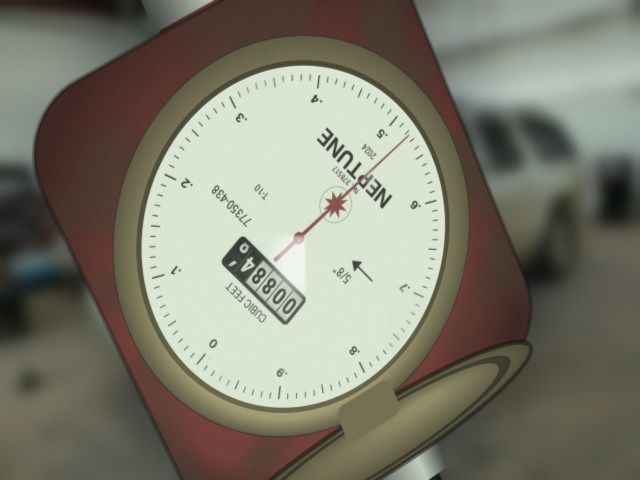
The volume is 8847.52 ft³
